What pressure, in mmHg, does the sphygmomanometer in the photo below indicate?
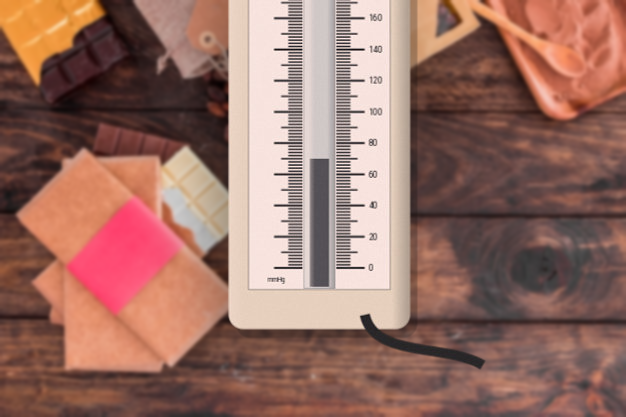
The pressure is 70 mmHg
